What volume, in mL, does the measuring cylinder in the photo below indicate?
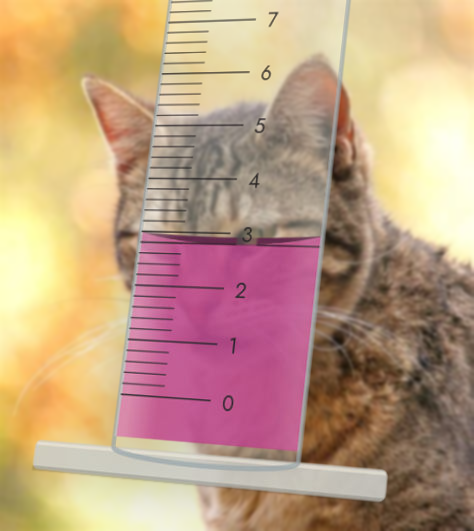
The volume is 2.8 mL
